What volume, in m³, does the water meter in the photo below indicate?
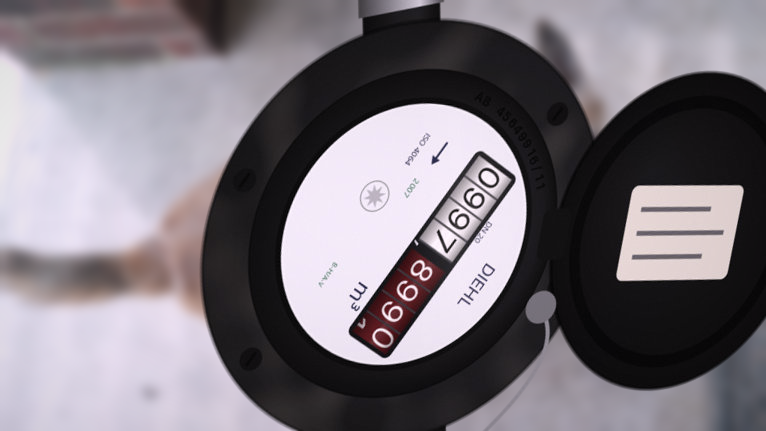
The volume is 997.8990 m³
